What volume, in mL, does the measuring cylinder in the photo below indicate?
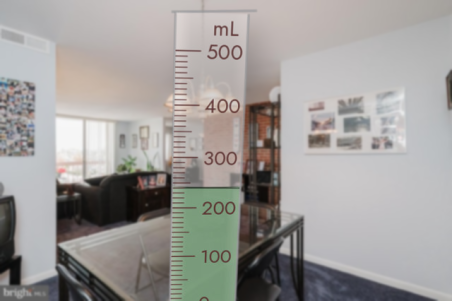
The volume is 240 mL
